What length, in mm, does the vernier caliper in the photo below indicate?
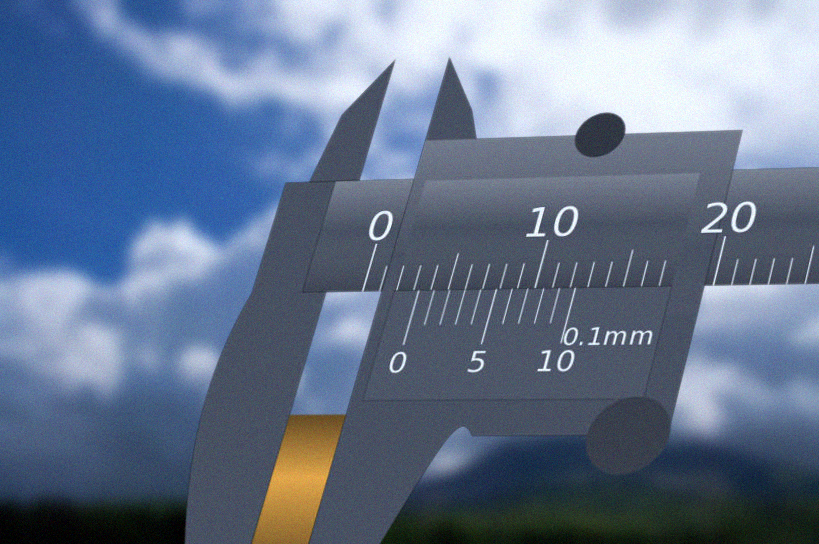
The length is 3.3 mm
